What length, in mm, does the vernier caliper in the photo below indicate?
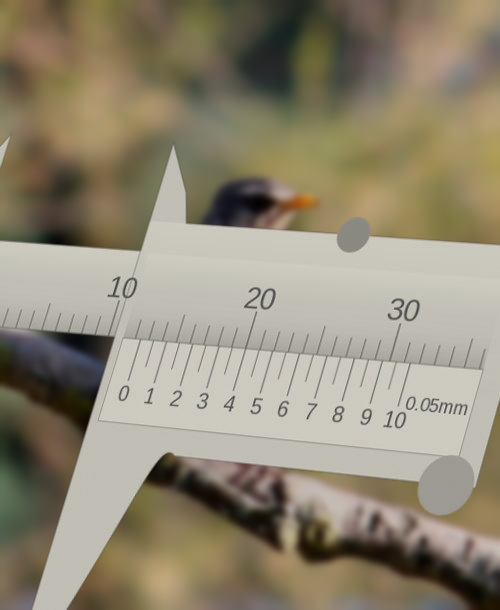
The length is 12.4 mm
